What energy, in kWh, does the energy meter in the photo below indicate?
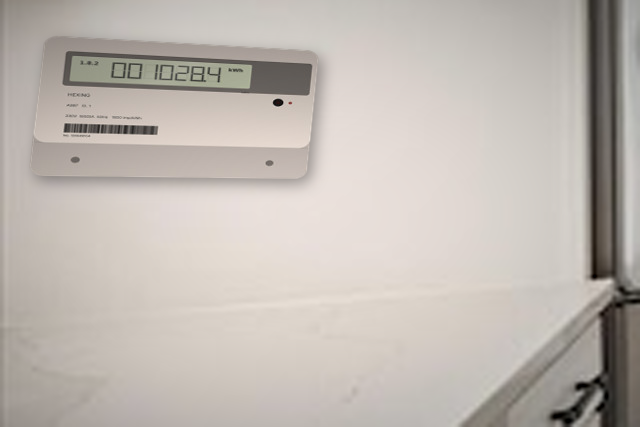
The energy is 1028.4 kWh
